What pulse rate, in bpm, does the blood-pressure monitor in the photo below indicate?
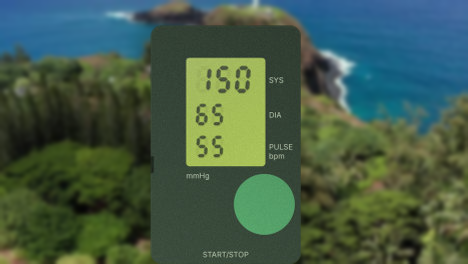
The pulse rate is 55 bpm
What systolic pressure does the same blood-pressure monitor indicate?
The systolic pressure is 150 mmHg
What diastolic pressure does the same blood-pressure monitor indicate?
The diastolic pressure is 65 mmHg
